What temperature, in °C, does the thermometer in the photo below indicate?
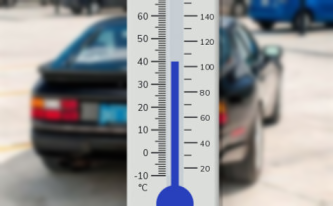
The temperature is 40 °C
